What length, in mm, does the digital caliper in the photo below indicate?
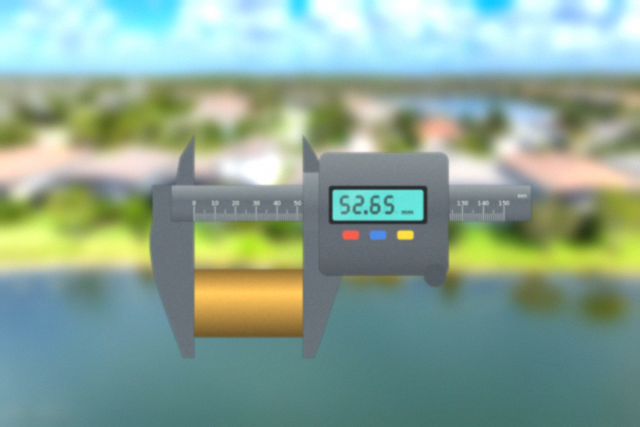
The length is 52.65 mm
